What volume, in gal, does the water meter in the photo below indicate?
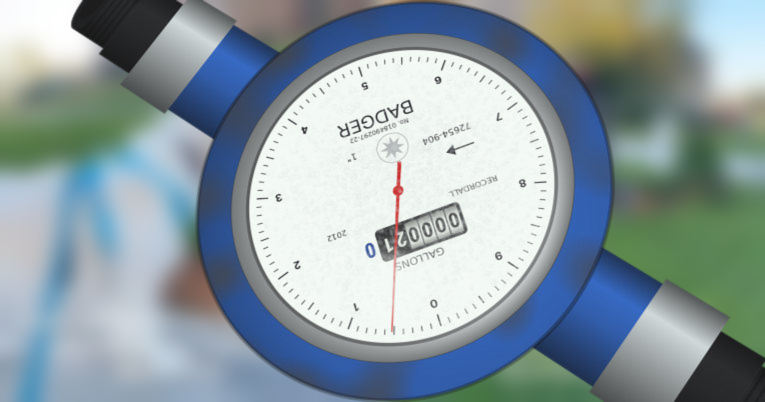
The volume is 210.5 gal
